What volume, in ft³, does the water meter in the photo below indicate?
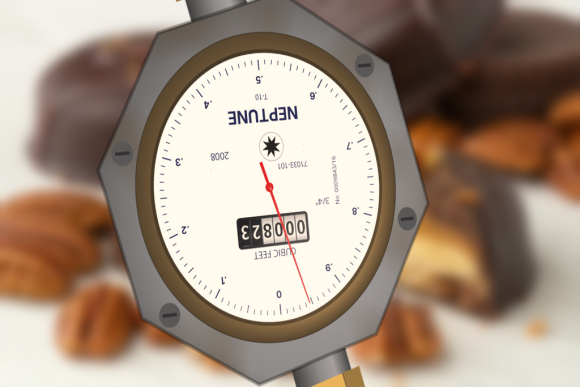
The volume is 822.95 ft³
